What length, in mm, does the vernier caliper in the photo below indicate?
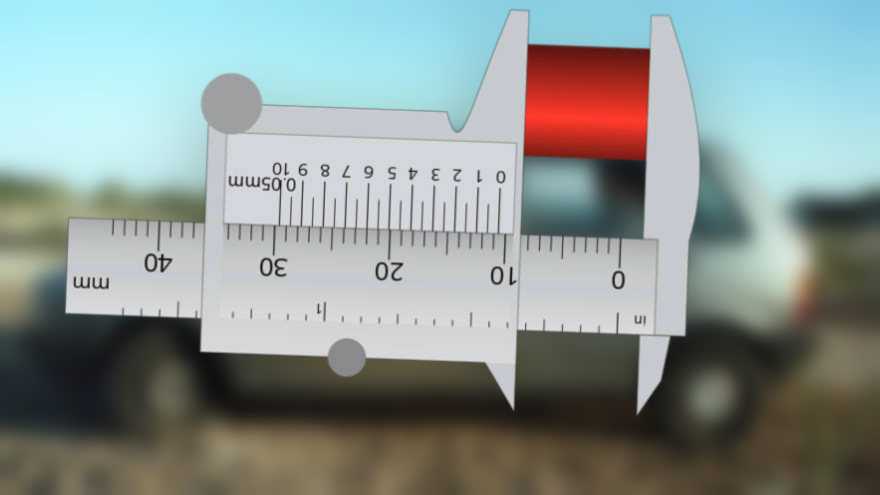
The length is 10.6 mm
